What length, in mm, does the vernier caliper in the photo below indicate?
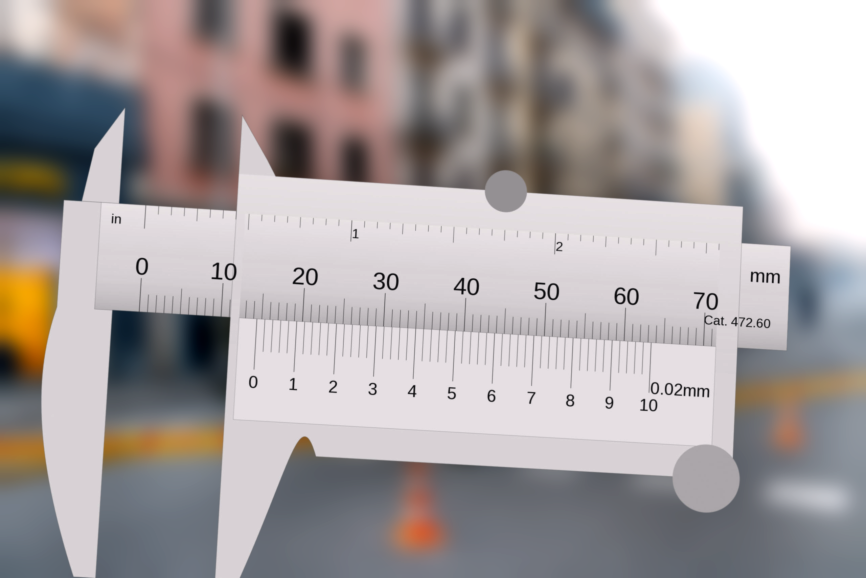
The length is 14.4 mm
